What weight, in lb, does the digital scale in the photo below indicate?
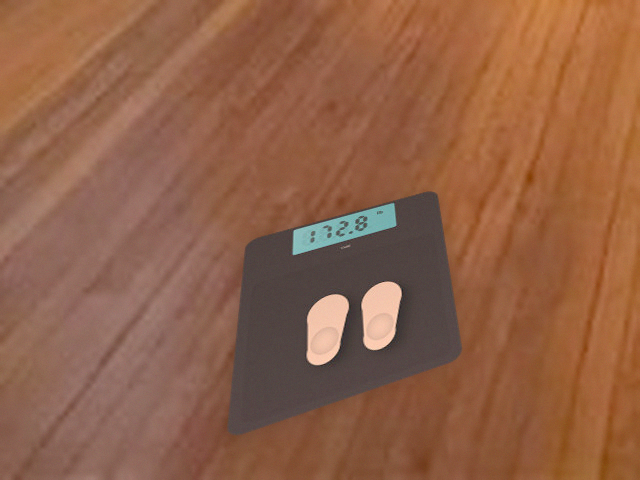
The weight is 172.8 lb
